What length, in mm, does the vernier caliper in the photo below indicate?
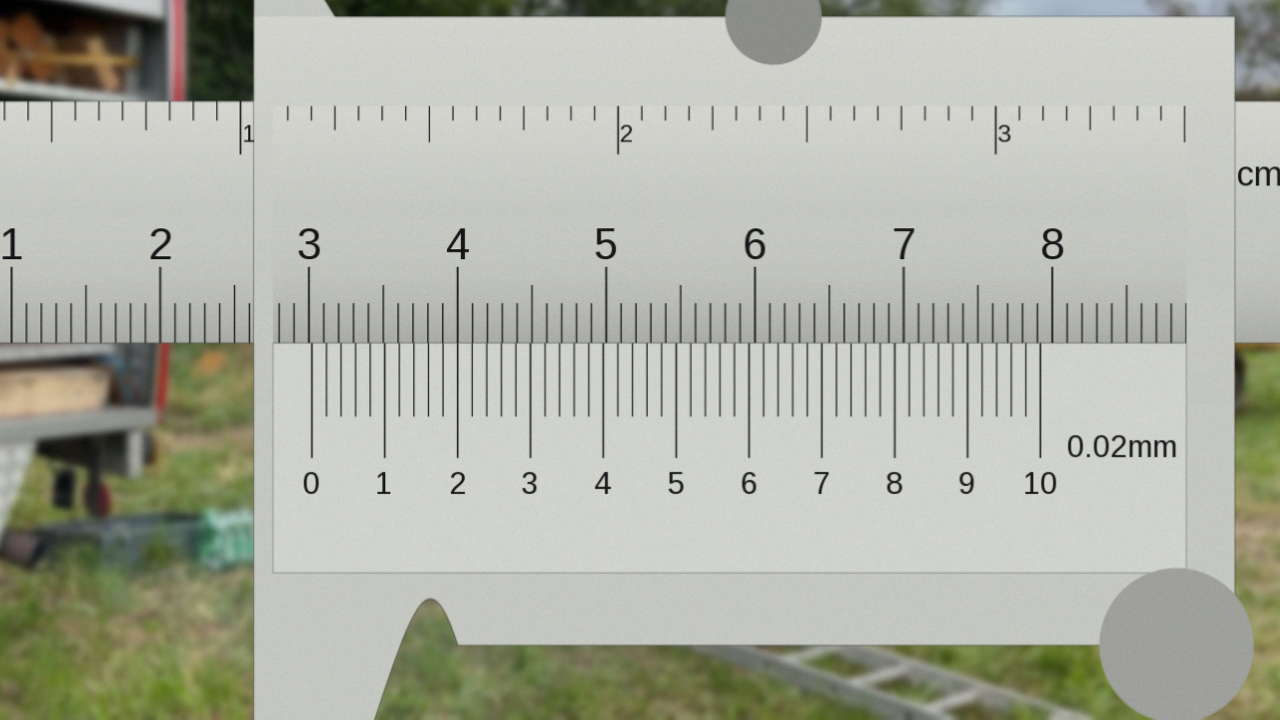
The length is 30.2 mm
